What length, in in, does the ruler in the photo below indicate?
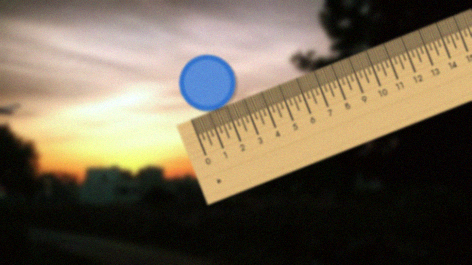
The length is 3 in
